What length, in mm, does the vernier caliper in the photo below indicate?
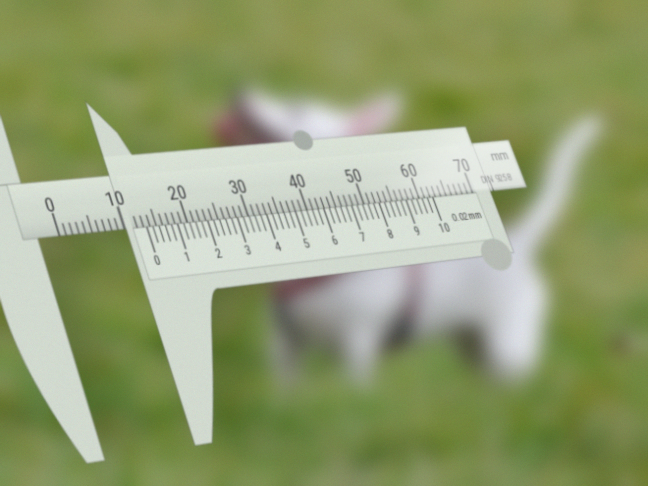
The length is 13.5 mm
